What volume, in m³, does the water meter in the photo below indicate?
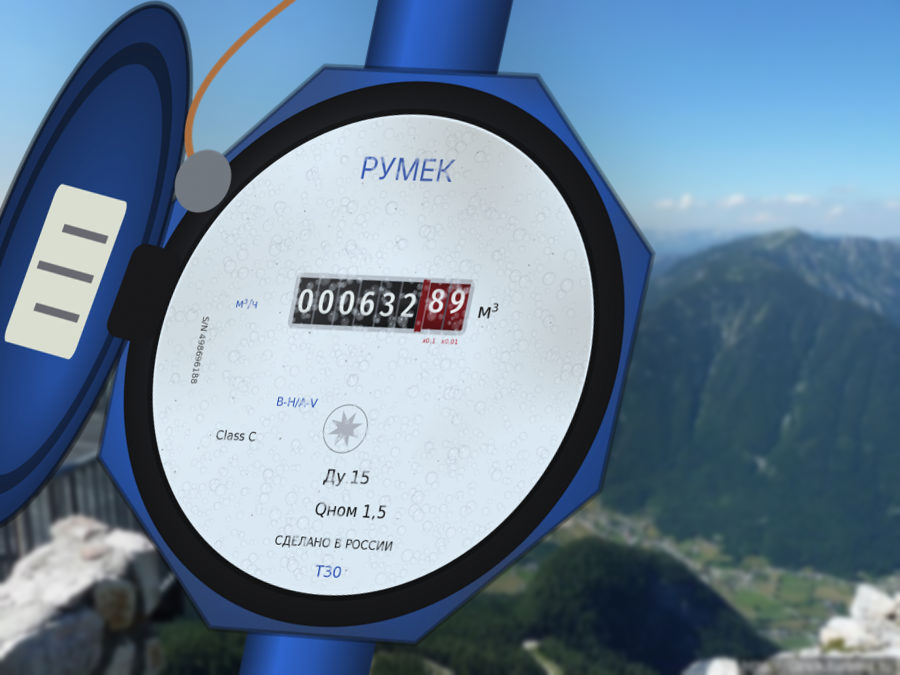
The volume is 632.89 m³
